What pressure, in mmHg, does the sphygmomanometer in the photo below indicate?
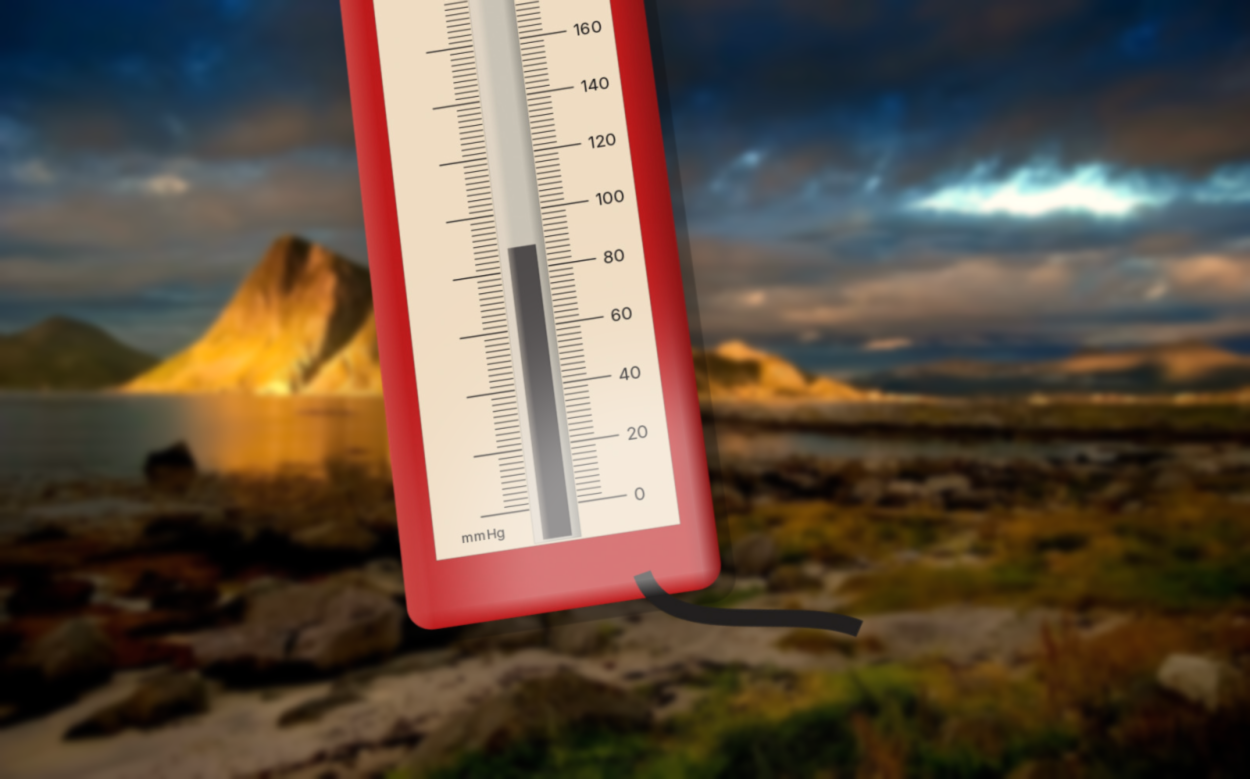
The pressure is 88 mmHg
